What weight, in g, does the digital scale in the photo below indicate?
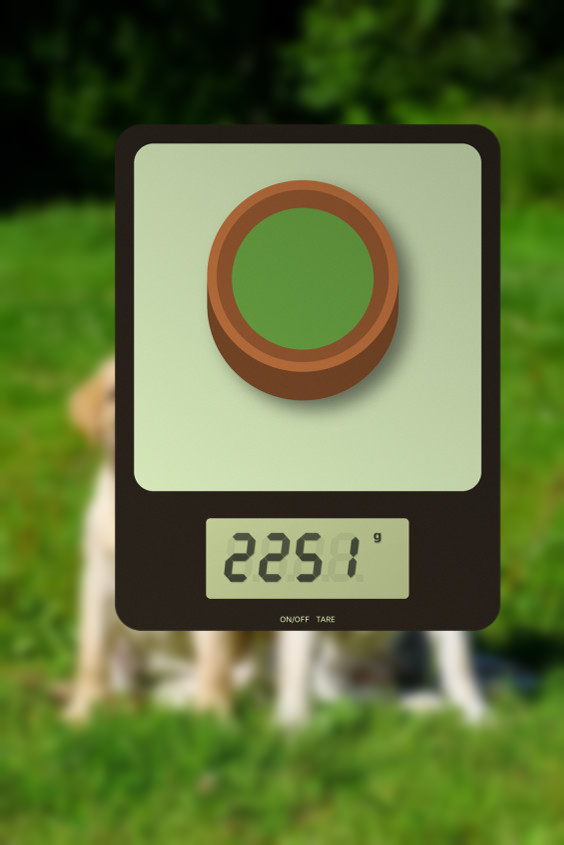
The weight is 2251 g
